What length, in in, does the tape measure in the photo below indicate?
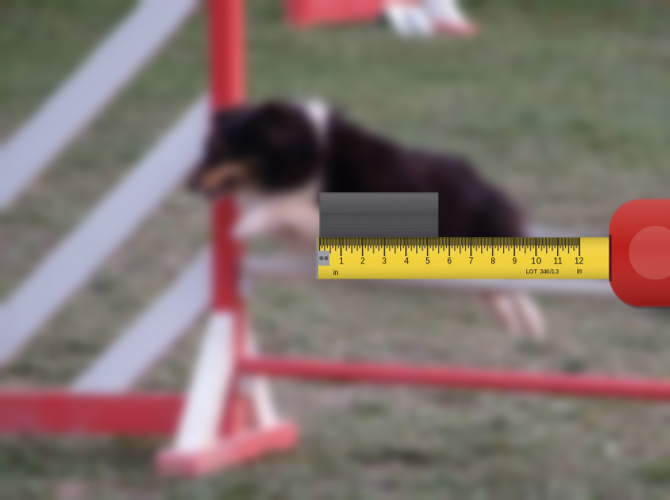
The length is 5.5 in
